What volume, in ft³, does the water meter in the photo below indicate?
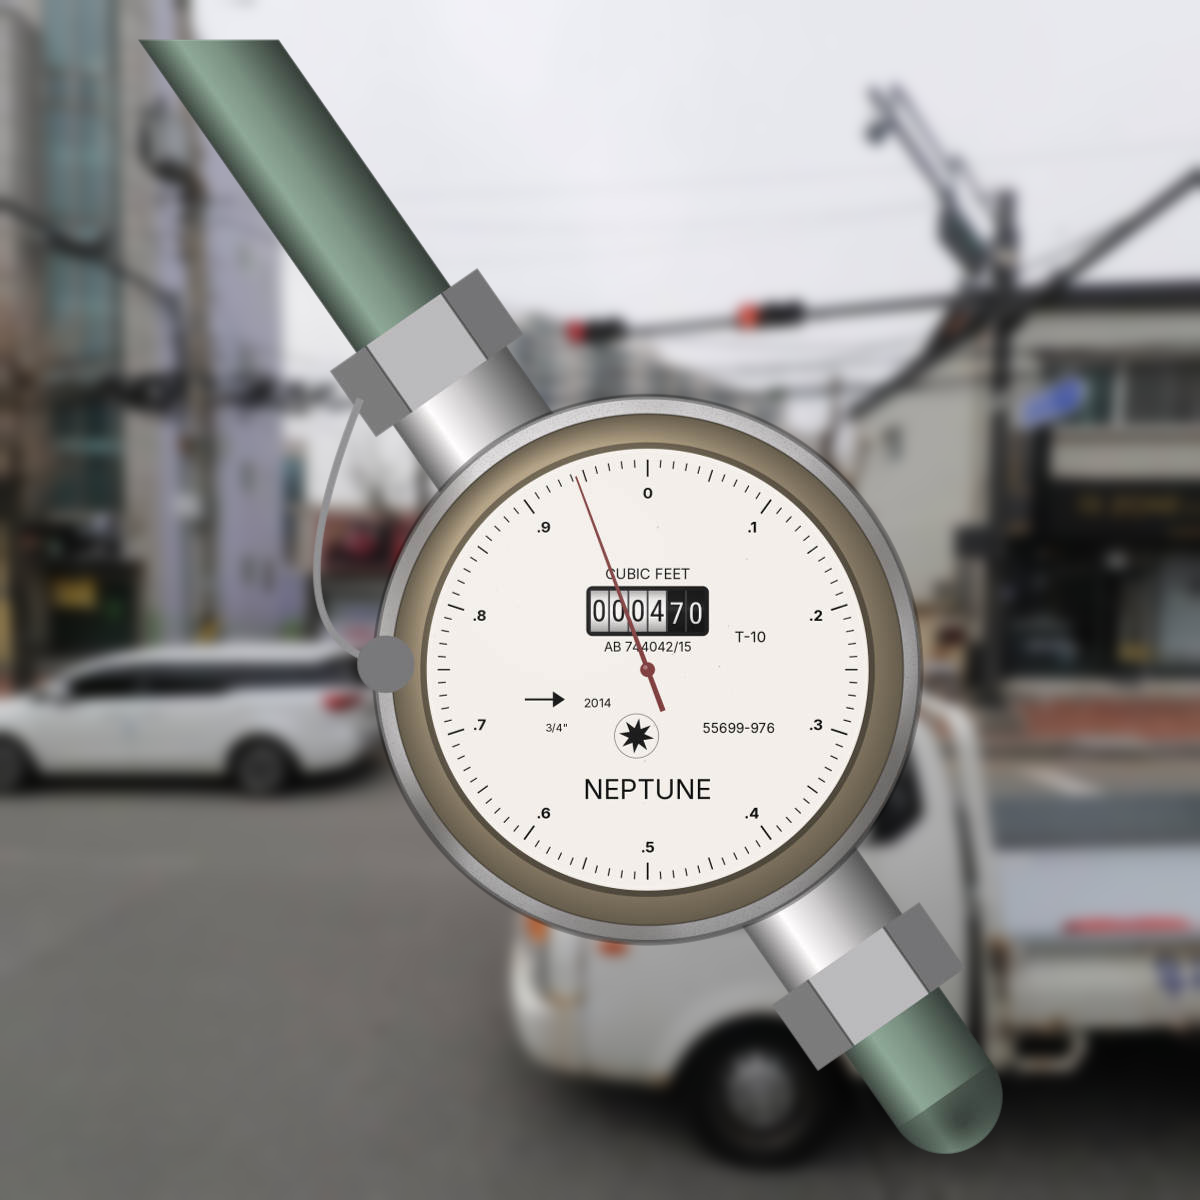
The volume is 469.94 ft³
